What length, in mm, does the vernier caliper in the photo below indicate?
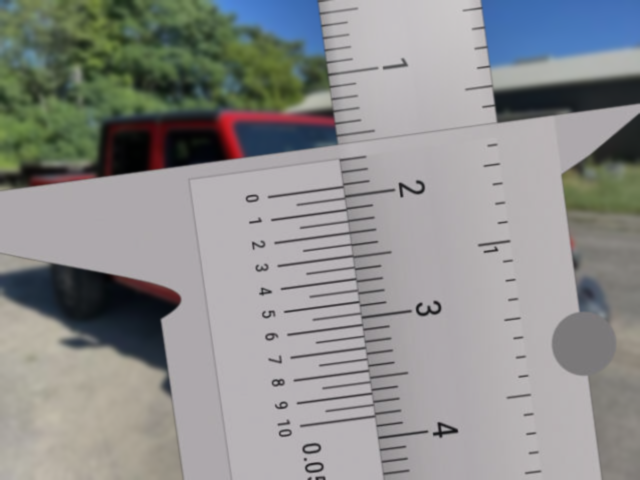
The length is 19.2 mm
